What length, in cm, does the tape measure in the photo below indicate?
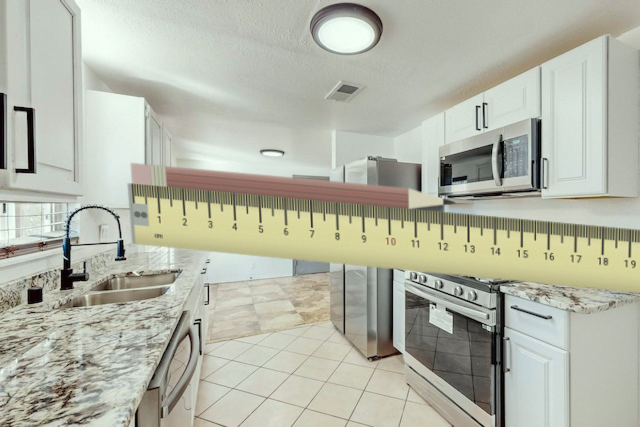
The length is 12.5 cm
